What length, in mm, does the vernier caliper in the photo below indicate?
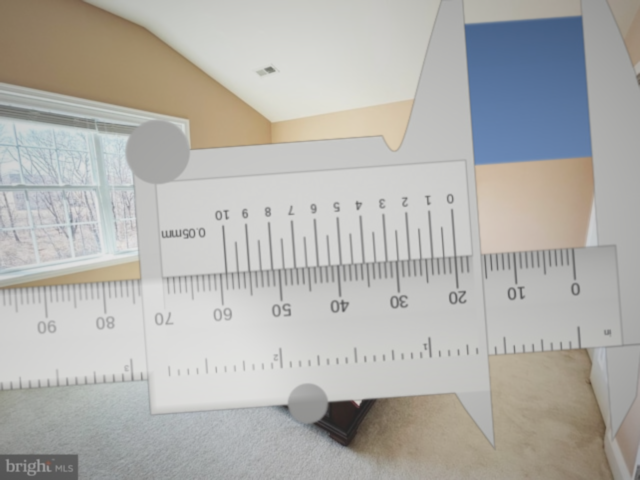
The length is 20.0 mm
